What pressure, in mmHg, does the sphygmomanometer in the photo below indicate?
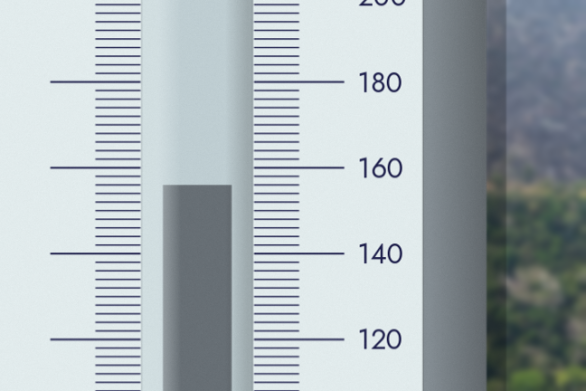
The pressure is 156 mmHg
